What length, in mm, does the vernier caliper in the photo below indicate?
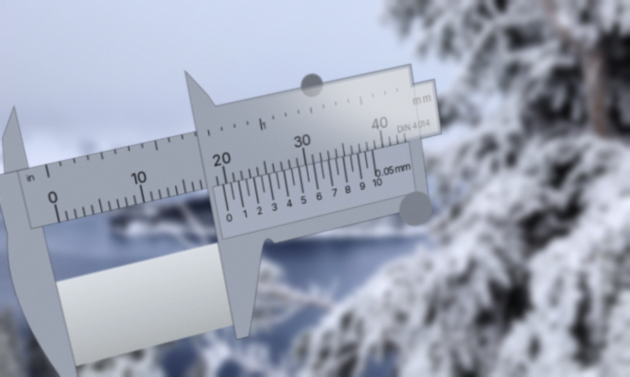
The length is 19.6 mm
